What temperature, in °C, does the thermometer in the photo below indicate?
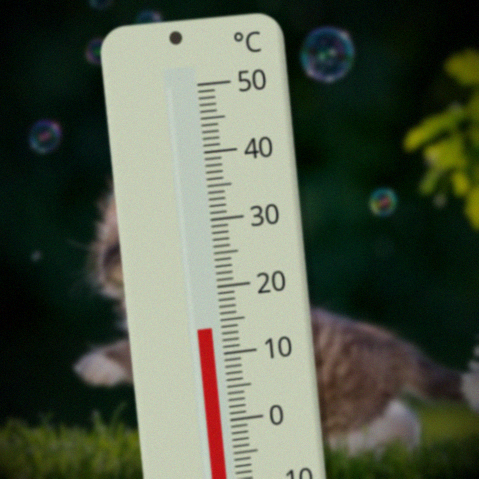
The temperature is 14 °C
